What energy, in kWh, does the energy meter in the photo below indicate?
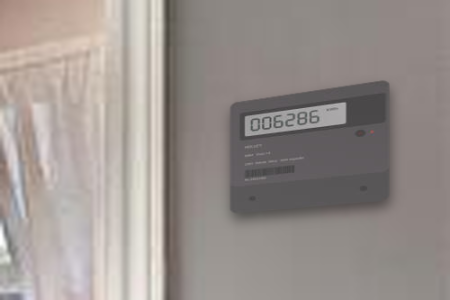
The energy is 6286 kWh
